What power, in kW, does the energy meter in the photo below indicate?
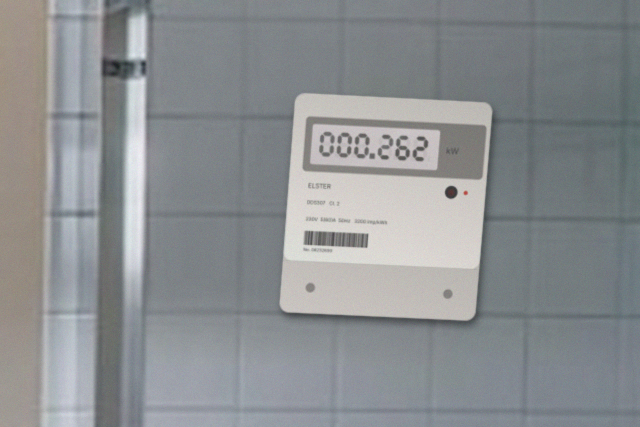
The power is 0.262 kW
